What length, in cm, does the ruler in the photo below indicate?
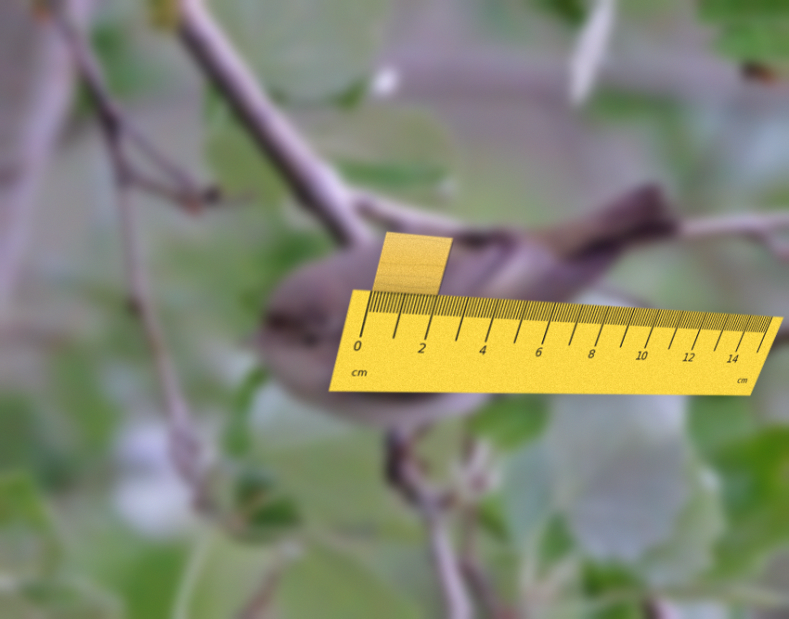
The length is 2 cm
